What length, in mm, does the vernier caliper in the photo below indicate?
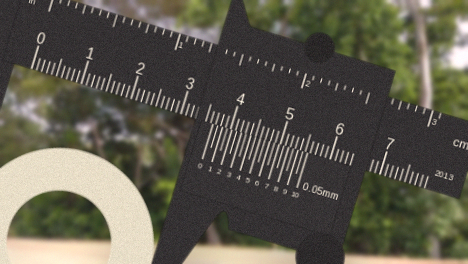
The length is 36.5 mm
